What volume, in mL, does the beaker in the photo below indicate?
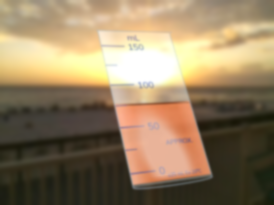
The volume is 75 mL
